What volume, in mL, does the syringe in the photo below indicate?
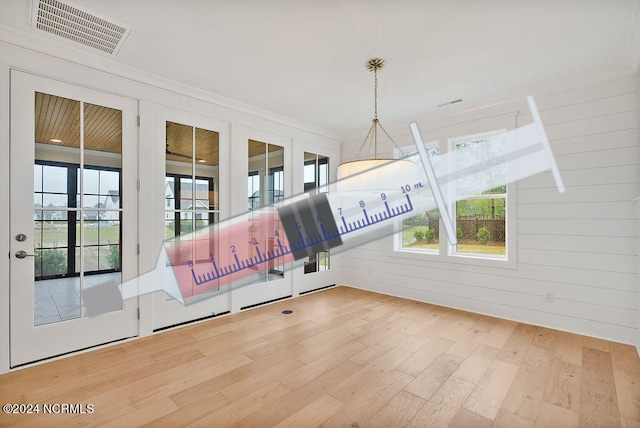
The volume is 4.4 mL
